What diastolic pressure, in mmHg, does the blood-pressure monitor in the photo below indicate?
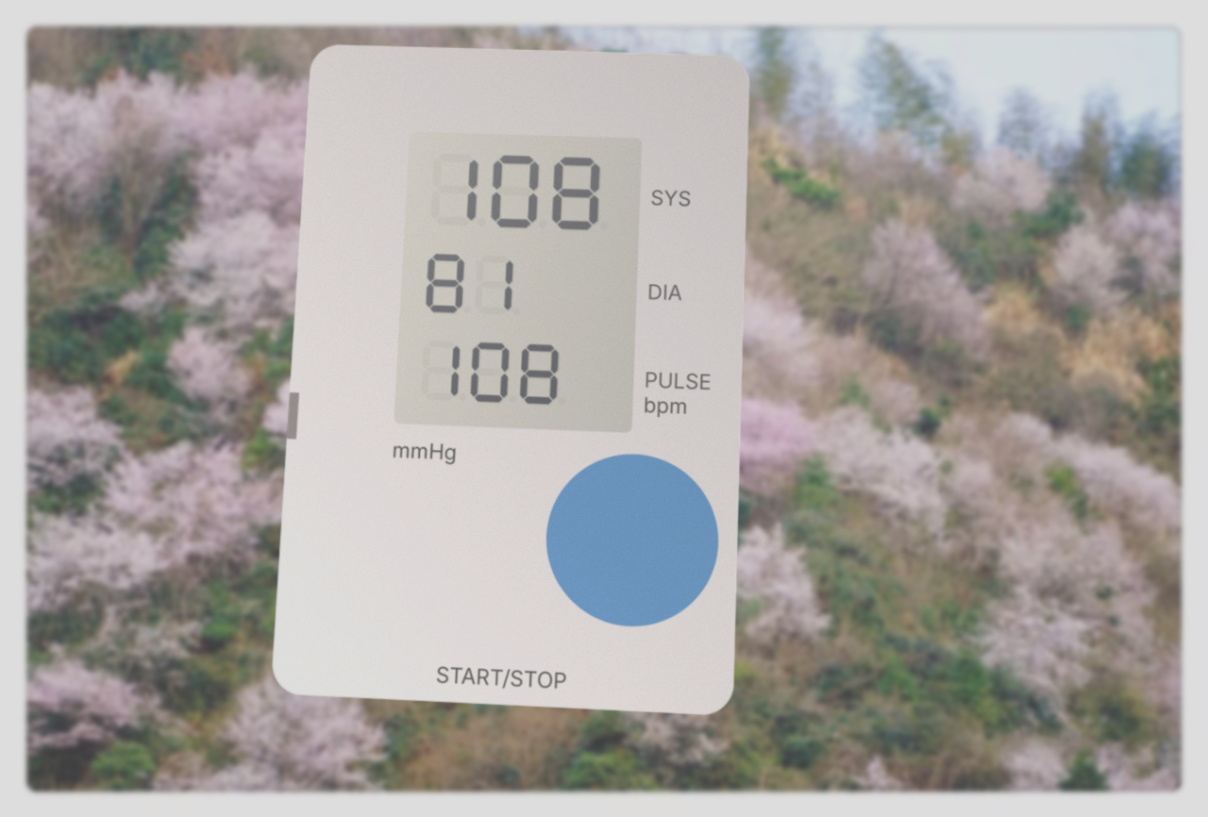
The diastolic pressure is 81 mmHg
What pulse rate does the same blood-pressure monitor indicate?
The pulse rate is 108 bpm
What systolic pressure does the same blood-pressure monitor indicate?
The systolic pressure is 108 mmHg
